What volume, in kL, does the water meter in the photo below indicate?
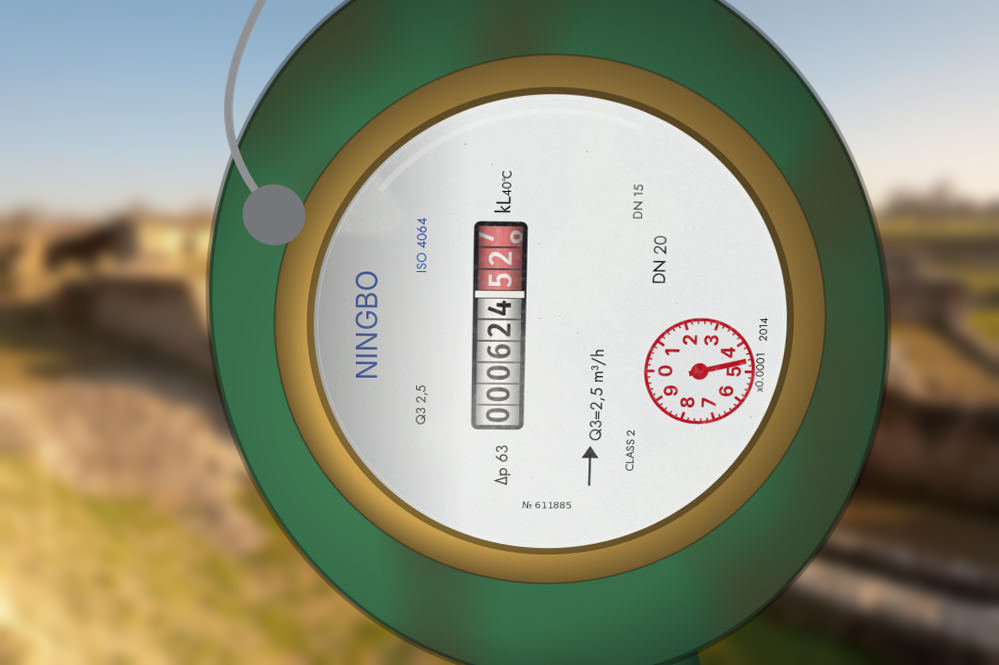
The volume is 624.5274 kL
